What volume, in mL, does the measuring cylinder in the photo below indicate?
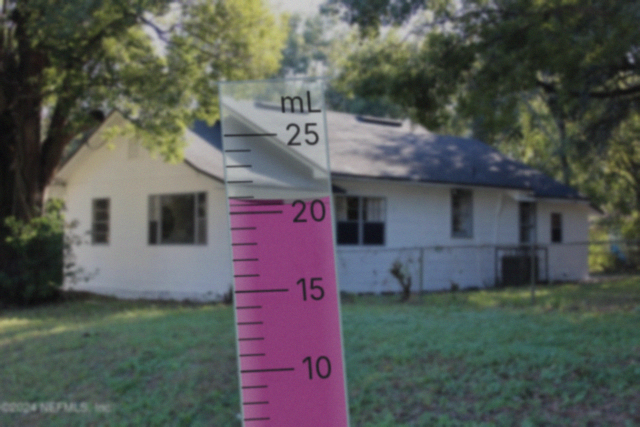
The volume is 20.5 mL
